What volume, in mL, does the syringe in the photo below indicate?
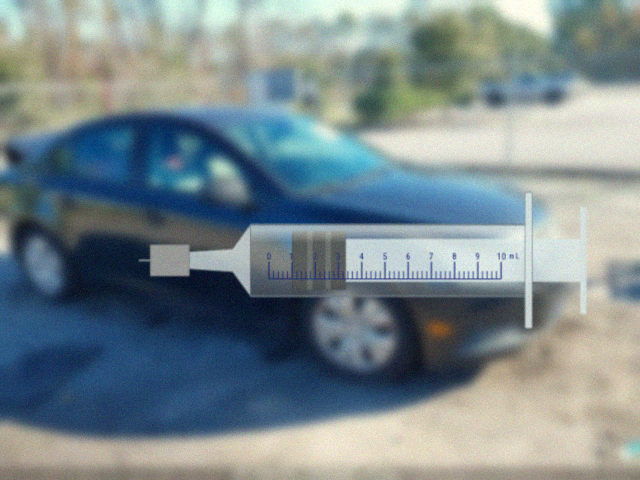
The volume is 1 mL
